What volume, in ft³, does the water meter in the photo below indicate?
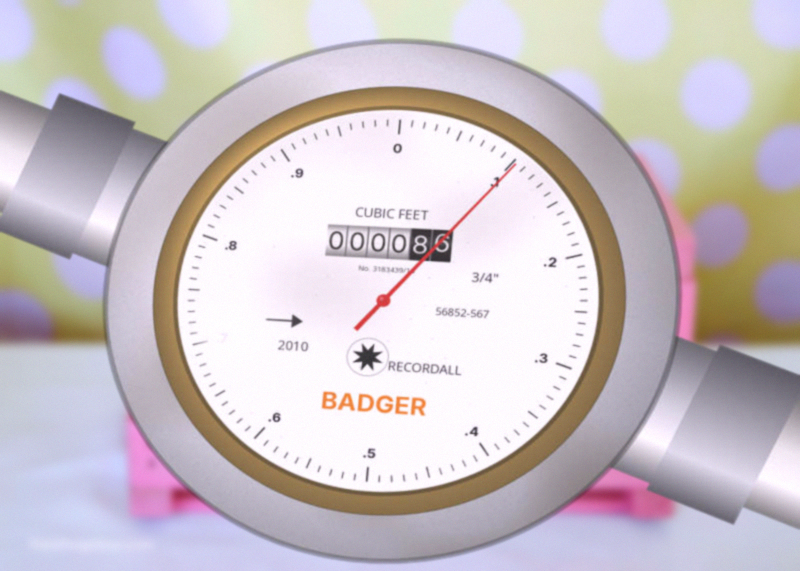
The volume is 86.10 ft³
